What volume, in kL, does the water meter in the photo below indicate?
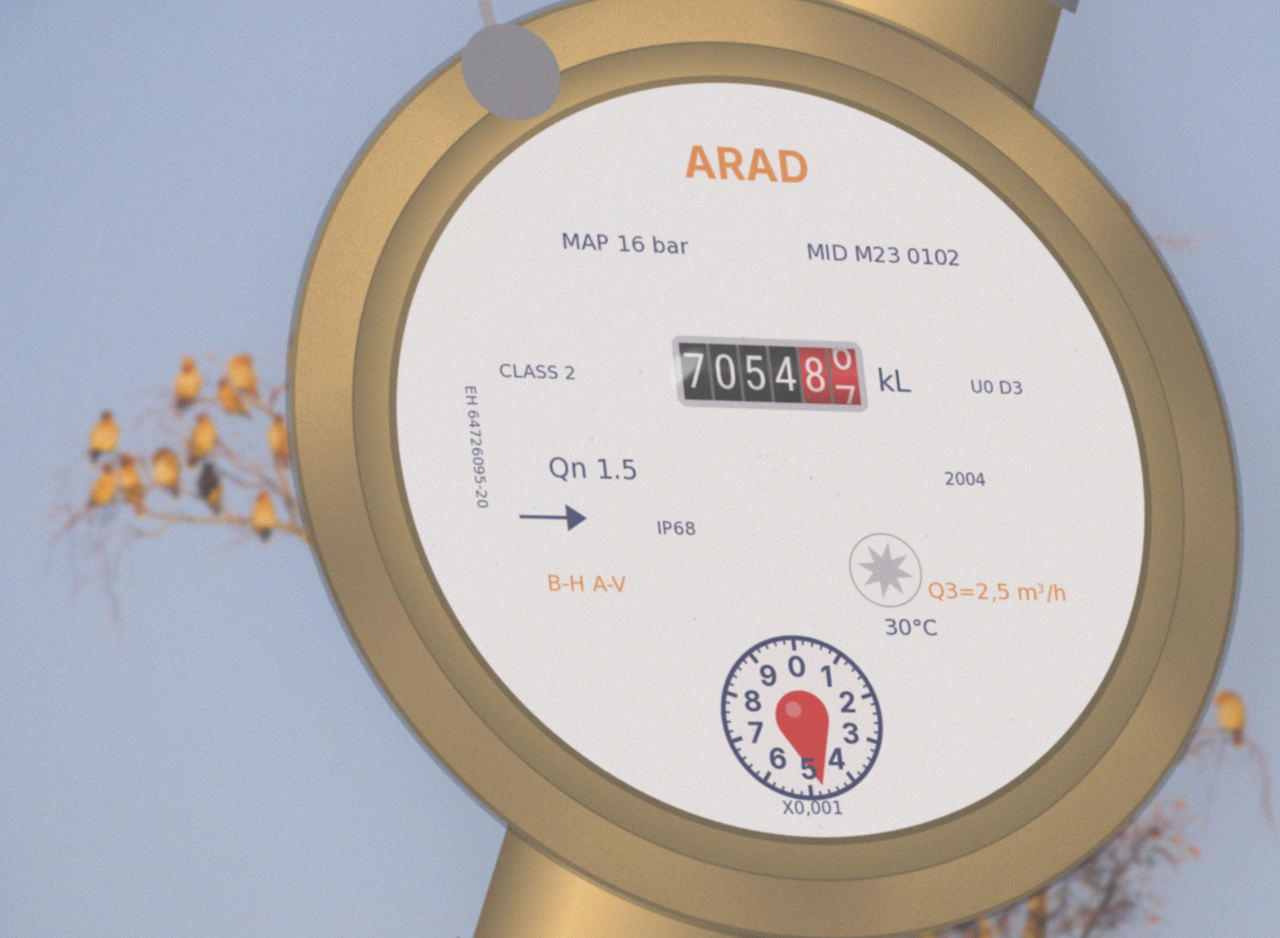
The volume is 7054.864 kL
